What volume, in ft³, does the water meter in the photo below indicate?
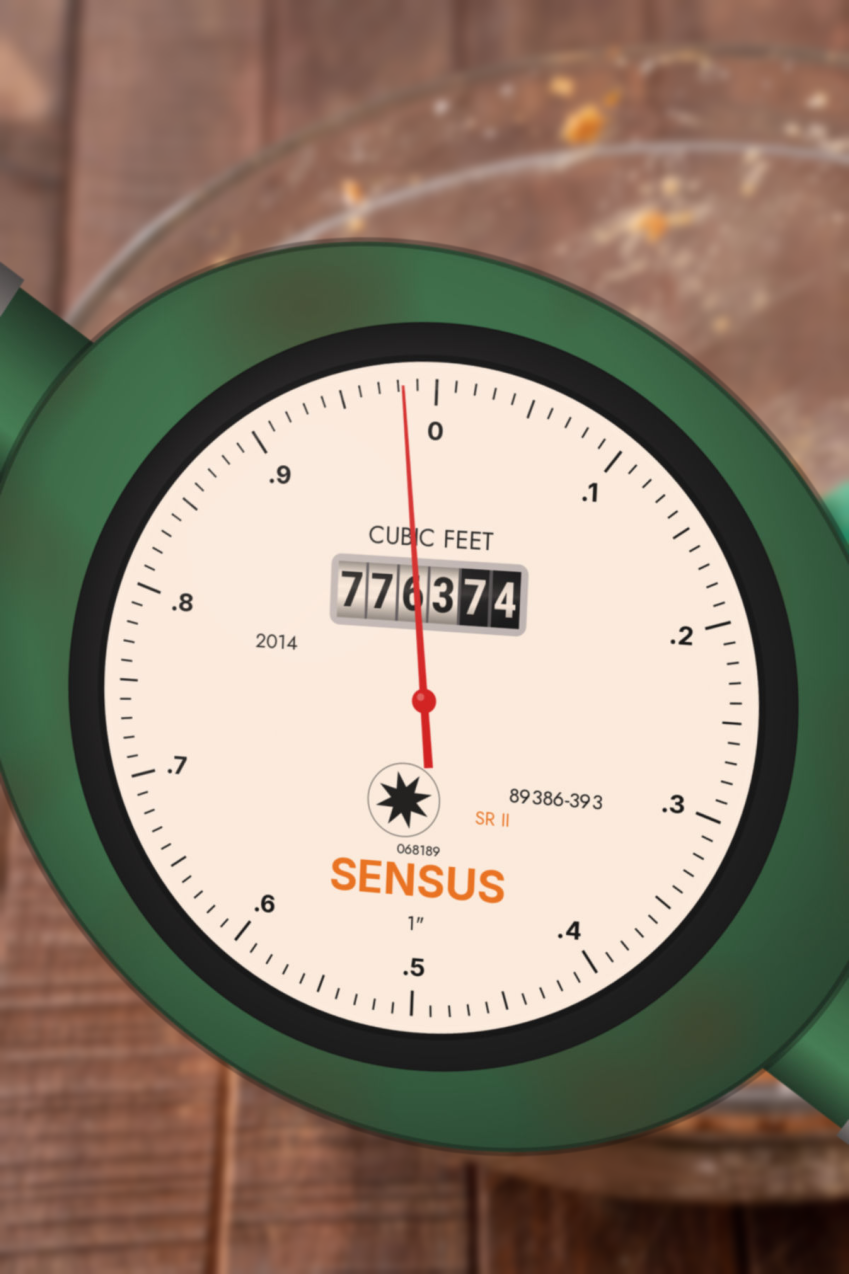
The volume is 776373.98 ft³
